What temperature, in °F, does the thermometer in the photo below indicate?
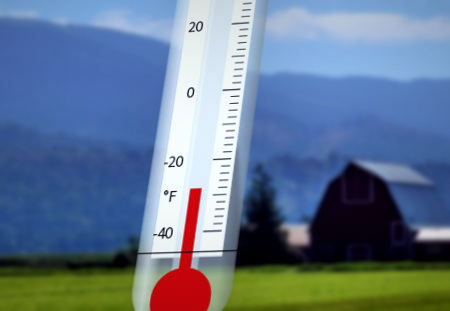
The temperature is -28 °F
